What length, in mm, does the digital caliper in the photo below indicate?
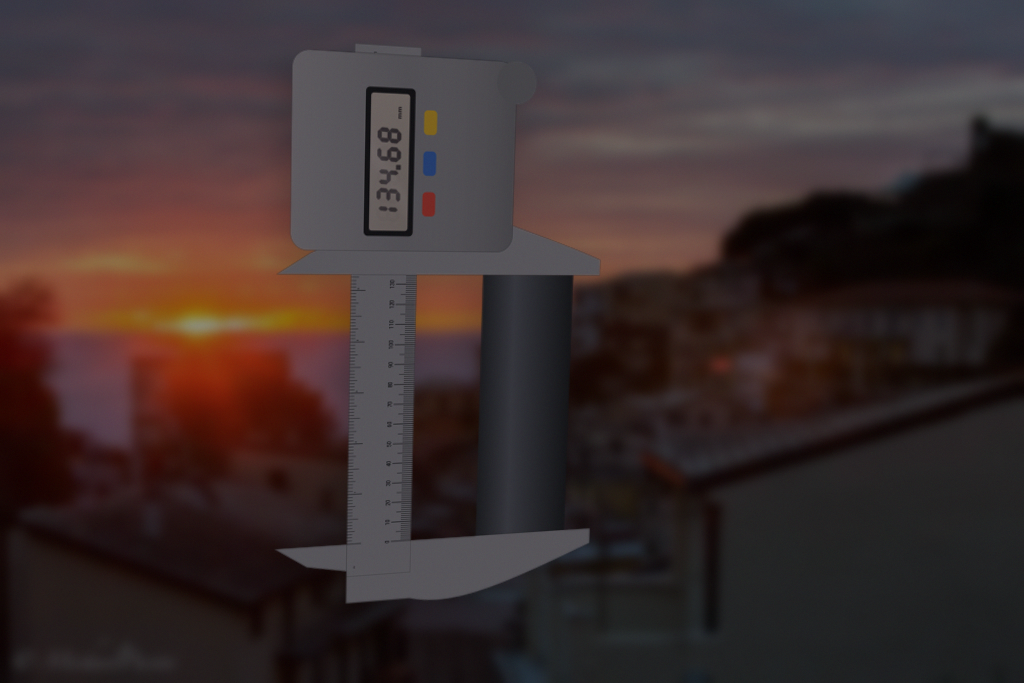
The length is 134.68 mm
